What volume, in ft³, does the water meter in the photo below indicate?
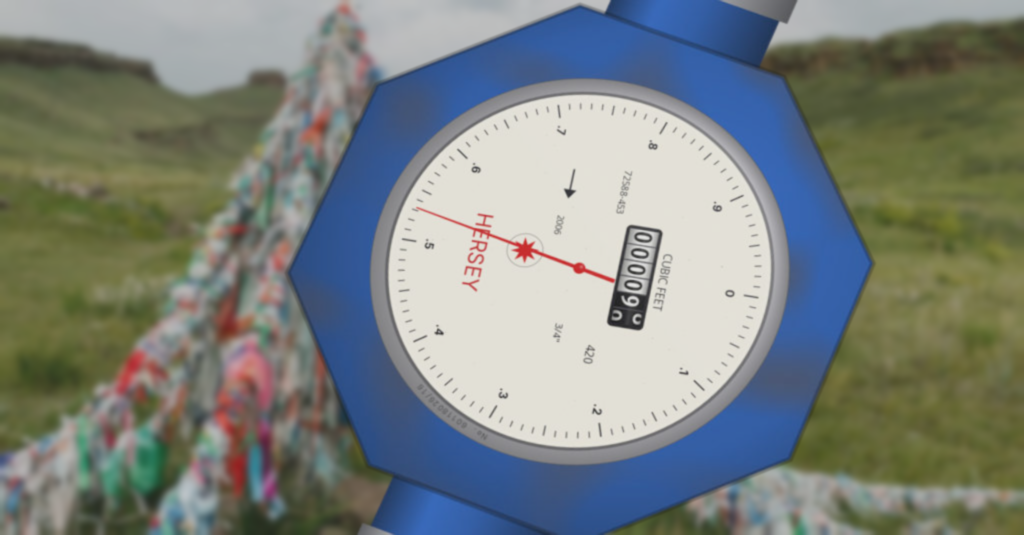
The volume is 98.53 ft³
